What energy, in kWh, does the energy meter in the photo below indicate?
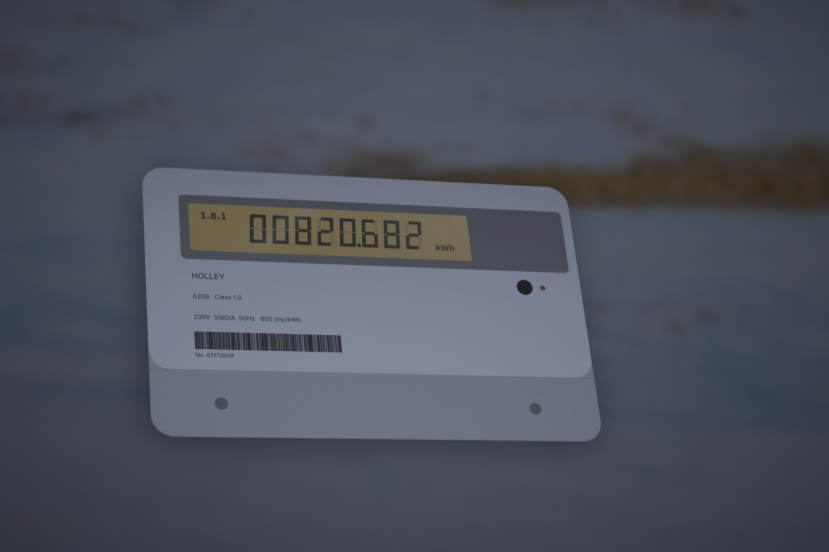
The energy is 820.682 kWh
